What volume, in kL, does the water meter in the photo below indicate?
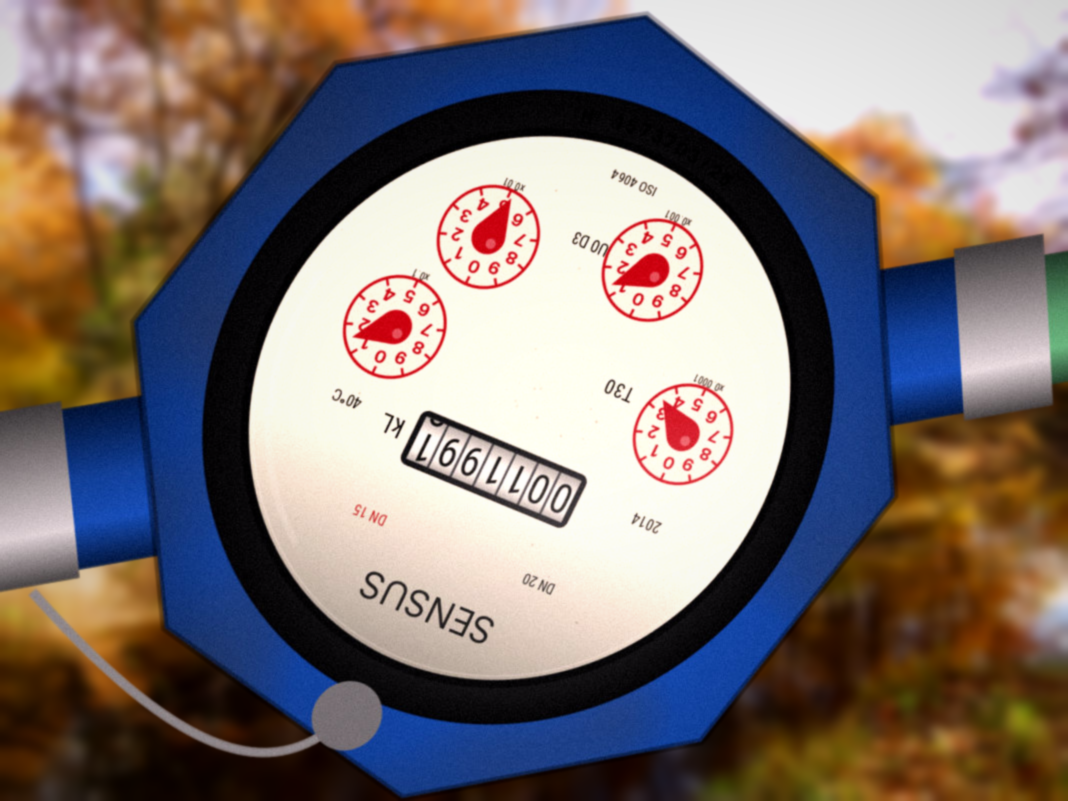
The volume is 11991.1513 kL
